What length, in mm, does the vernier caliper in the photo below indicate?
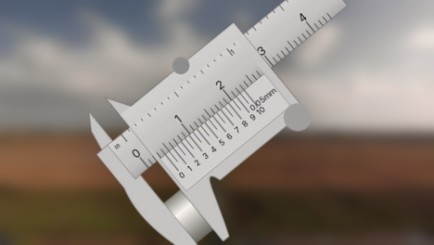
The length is 4.0 mm
